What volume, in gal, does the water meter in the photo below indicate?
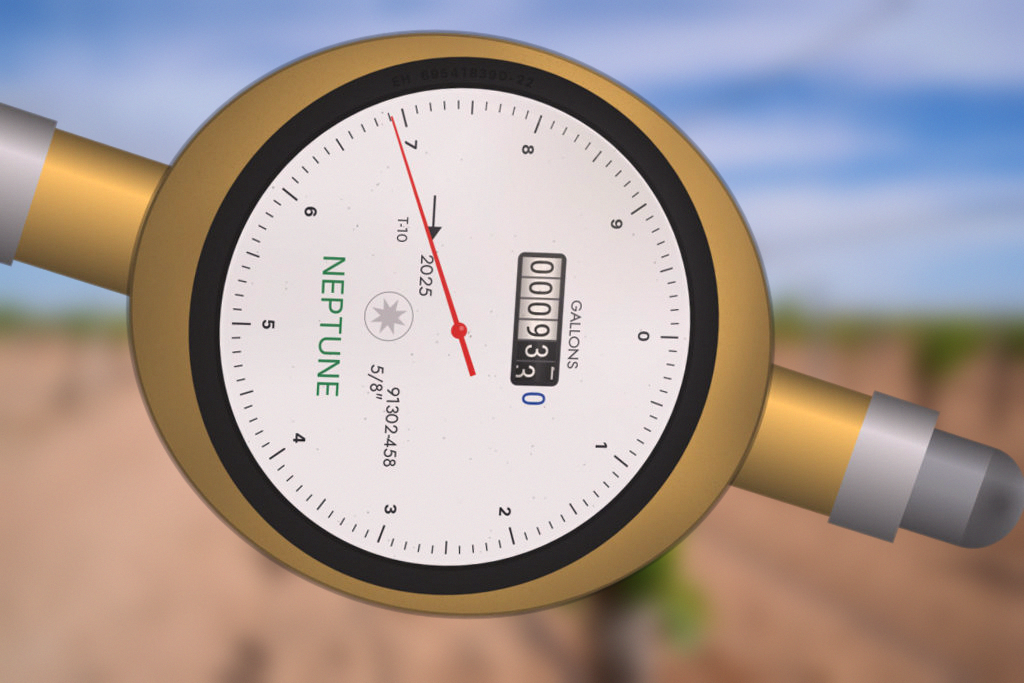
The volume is 9326.9 gal
